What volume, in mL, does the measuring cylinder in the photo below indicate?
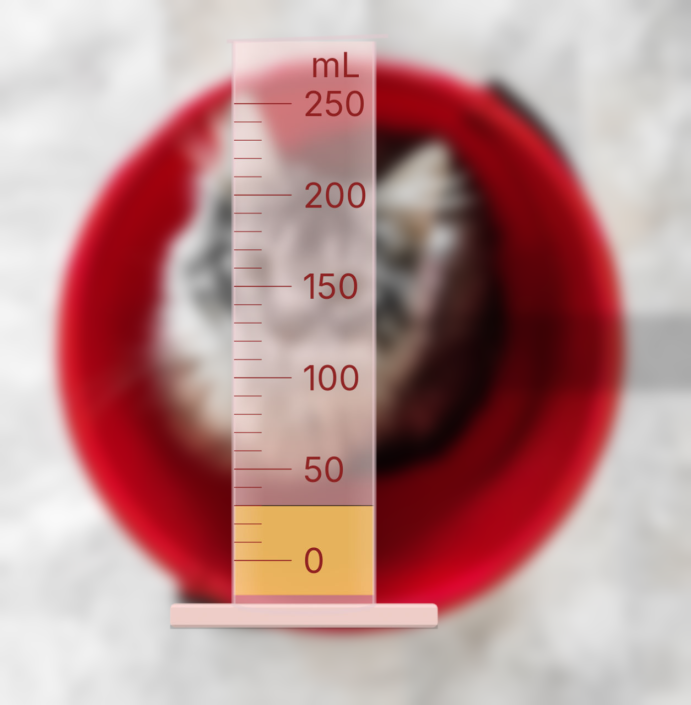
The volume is 30 mL
